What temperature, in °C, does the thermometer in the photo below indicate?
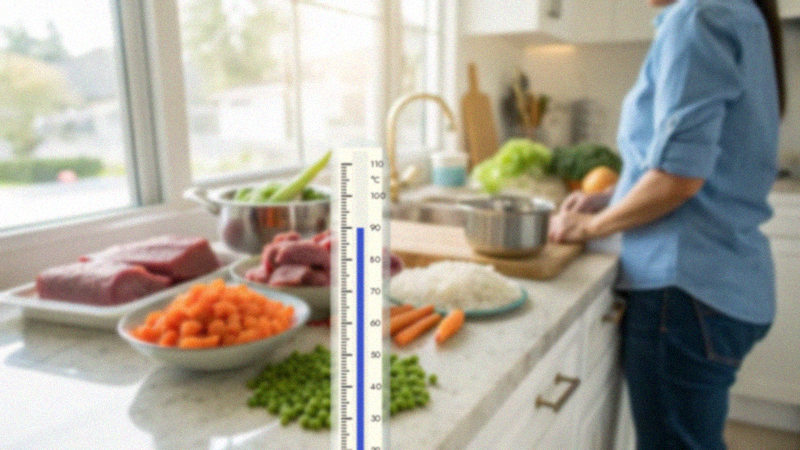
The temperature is 90 °C
